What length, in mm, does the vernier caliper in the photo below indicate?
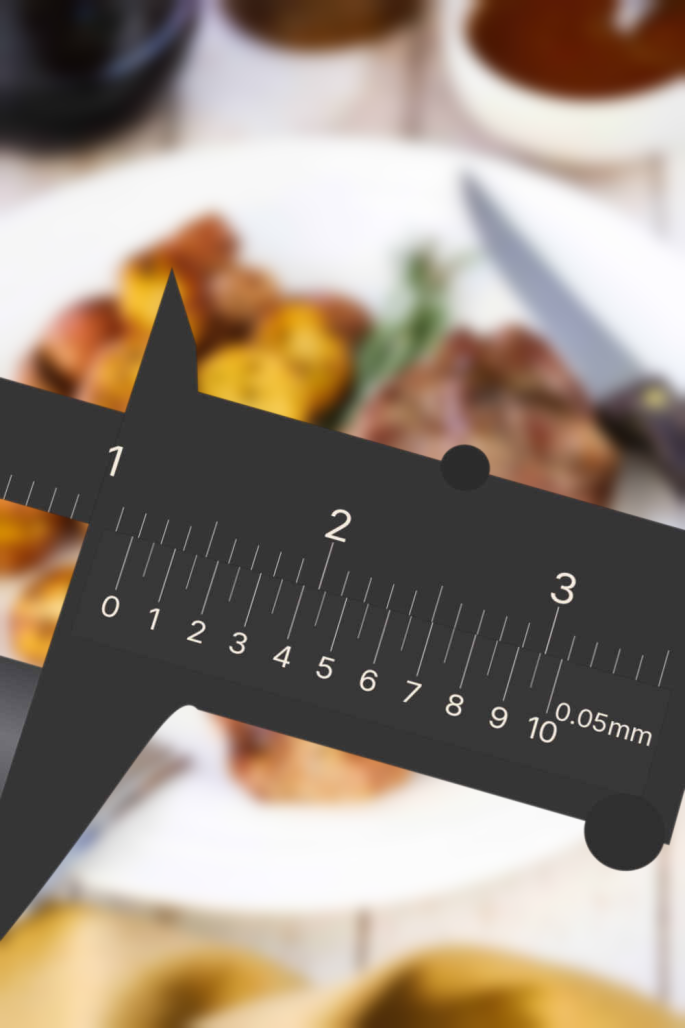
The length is 11.75 mm
